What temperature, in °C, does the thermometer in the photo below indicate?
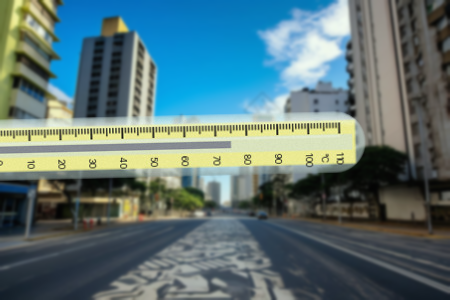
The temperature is 75 °C
